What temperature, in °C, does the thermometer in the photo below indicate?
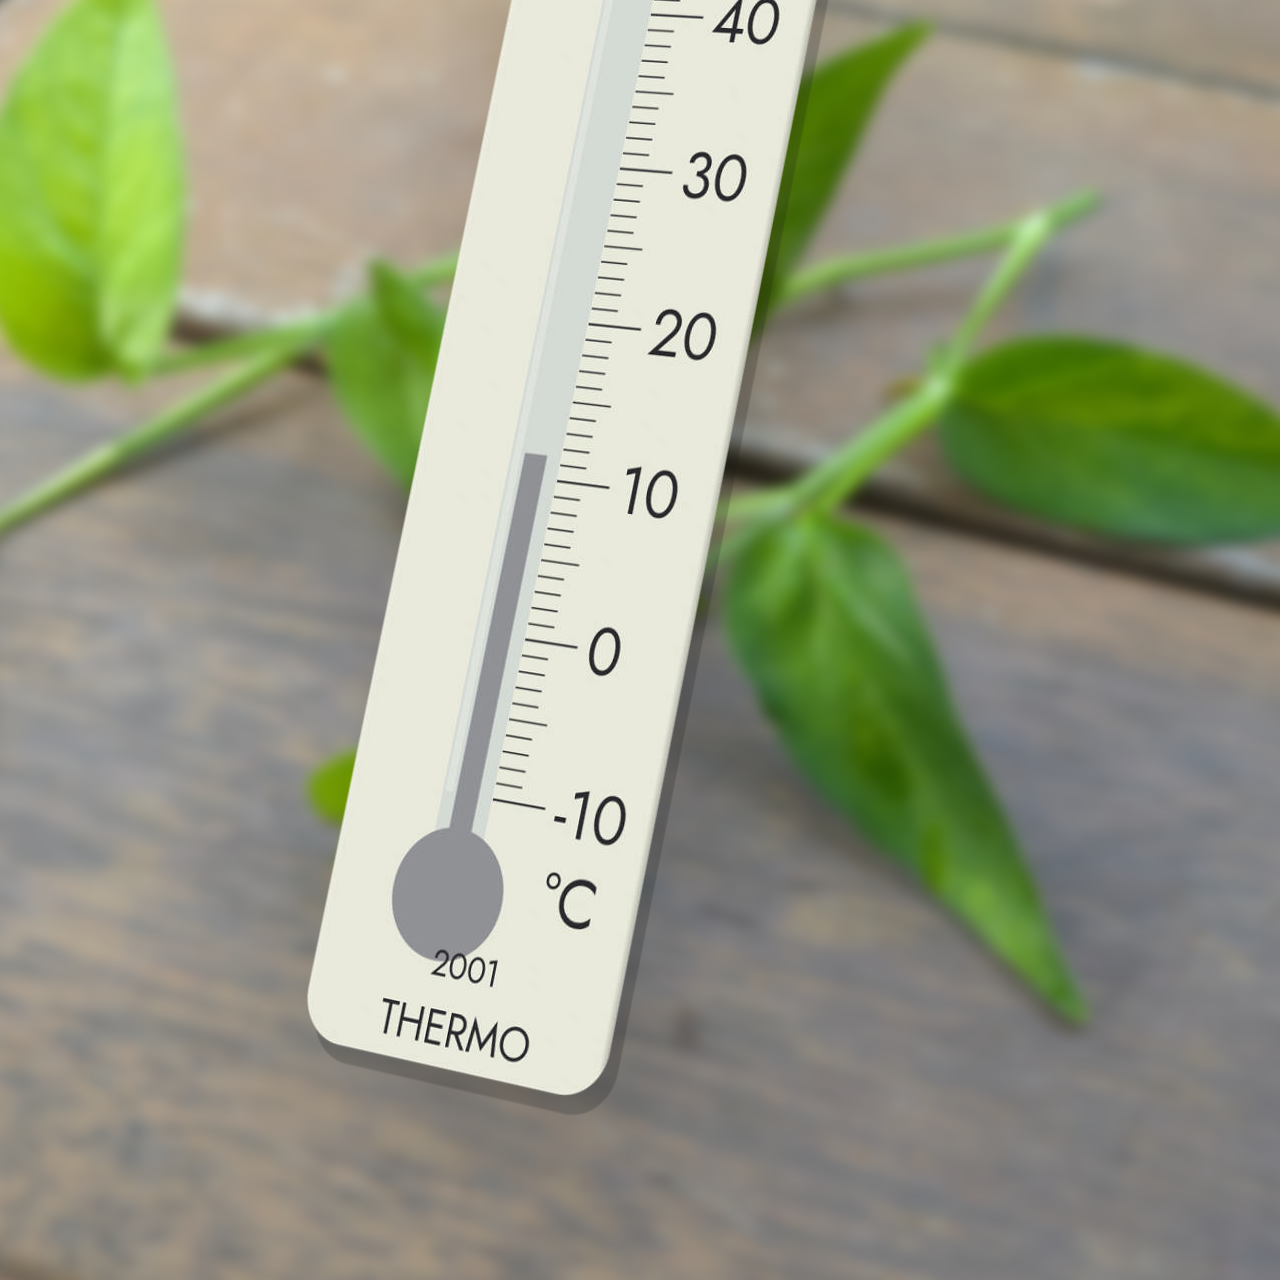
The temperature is 11.5 °C
